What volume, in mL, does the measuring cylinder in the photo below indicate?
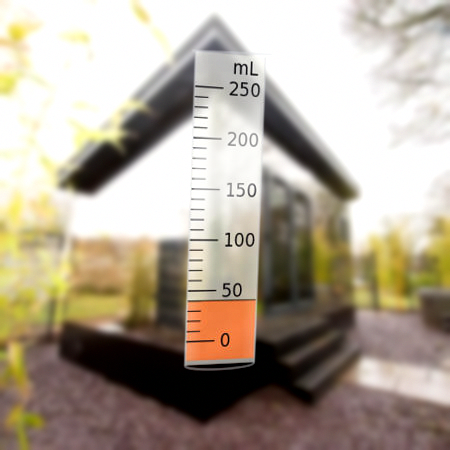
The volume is 40 mL
